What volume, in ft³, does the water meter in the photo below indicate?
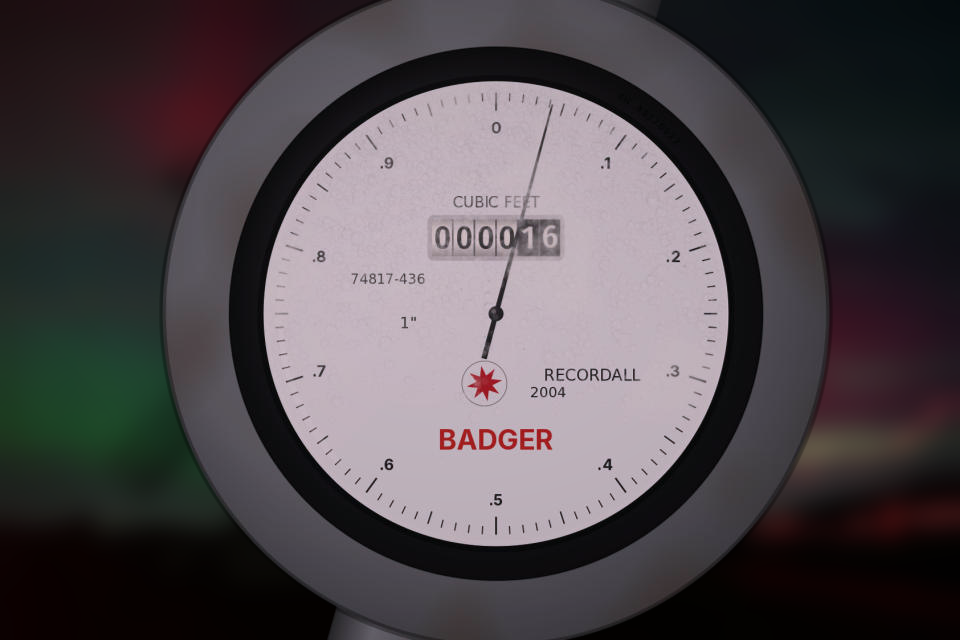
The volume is 16.04 ft³
